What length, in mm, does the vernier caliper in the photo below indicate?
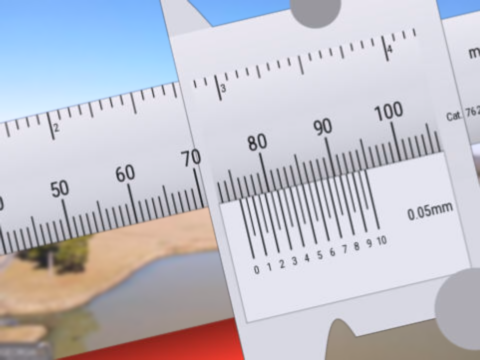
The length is 75.6 mm
